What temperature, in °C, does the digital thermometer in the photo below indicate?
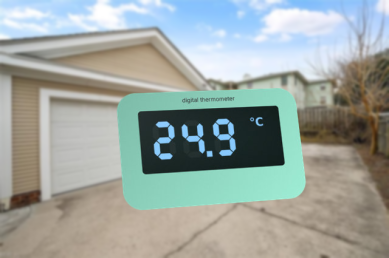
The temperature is 24.9 °C
